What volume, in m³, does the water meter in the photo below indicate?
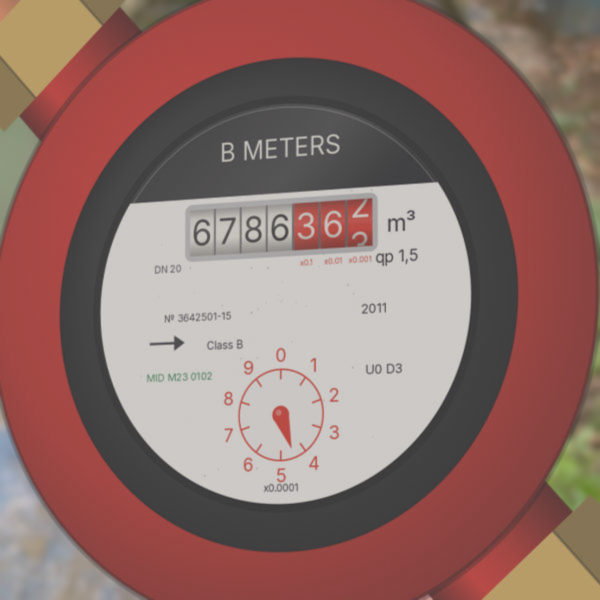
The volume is 6786.3624 m³
